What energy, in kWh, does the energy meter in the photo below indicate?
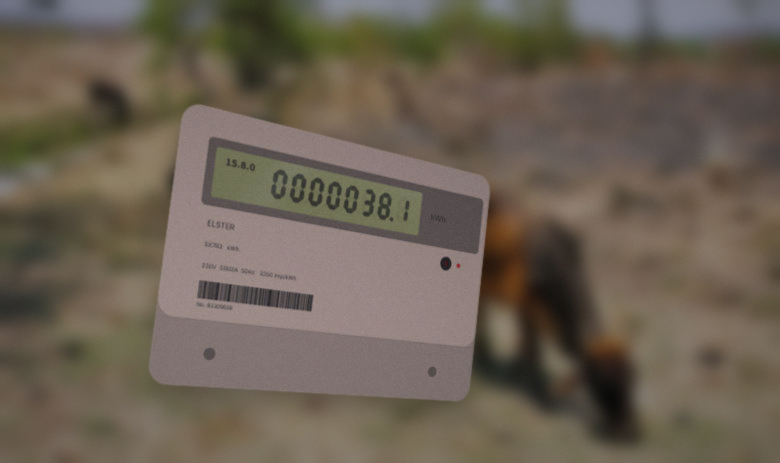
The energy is 38.1 kWh
